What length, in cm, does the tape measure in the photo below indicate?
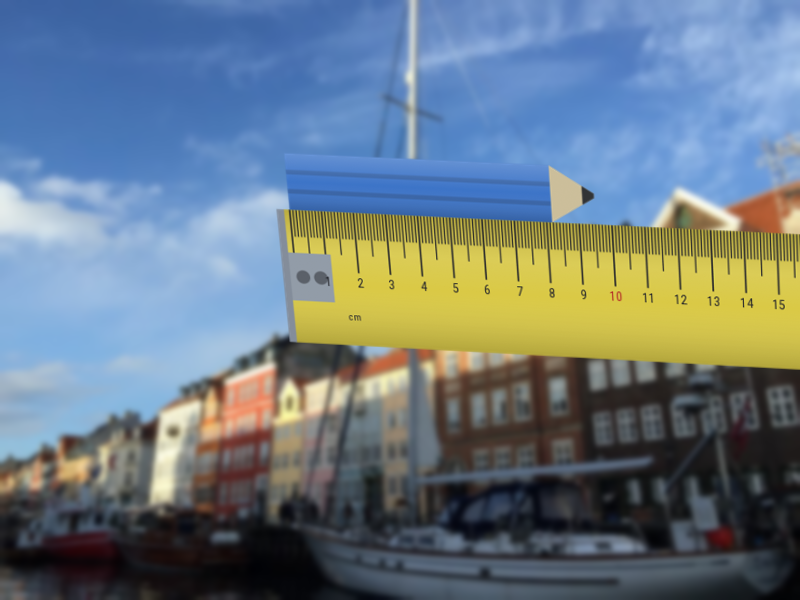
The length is 9.5 cm
